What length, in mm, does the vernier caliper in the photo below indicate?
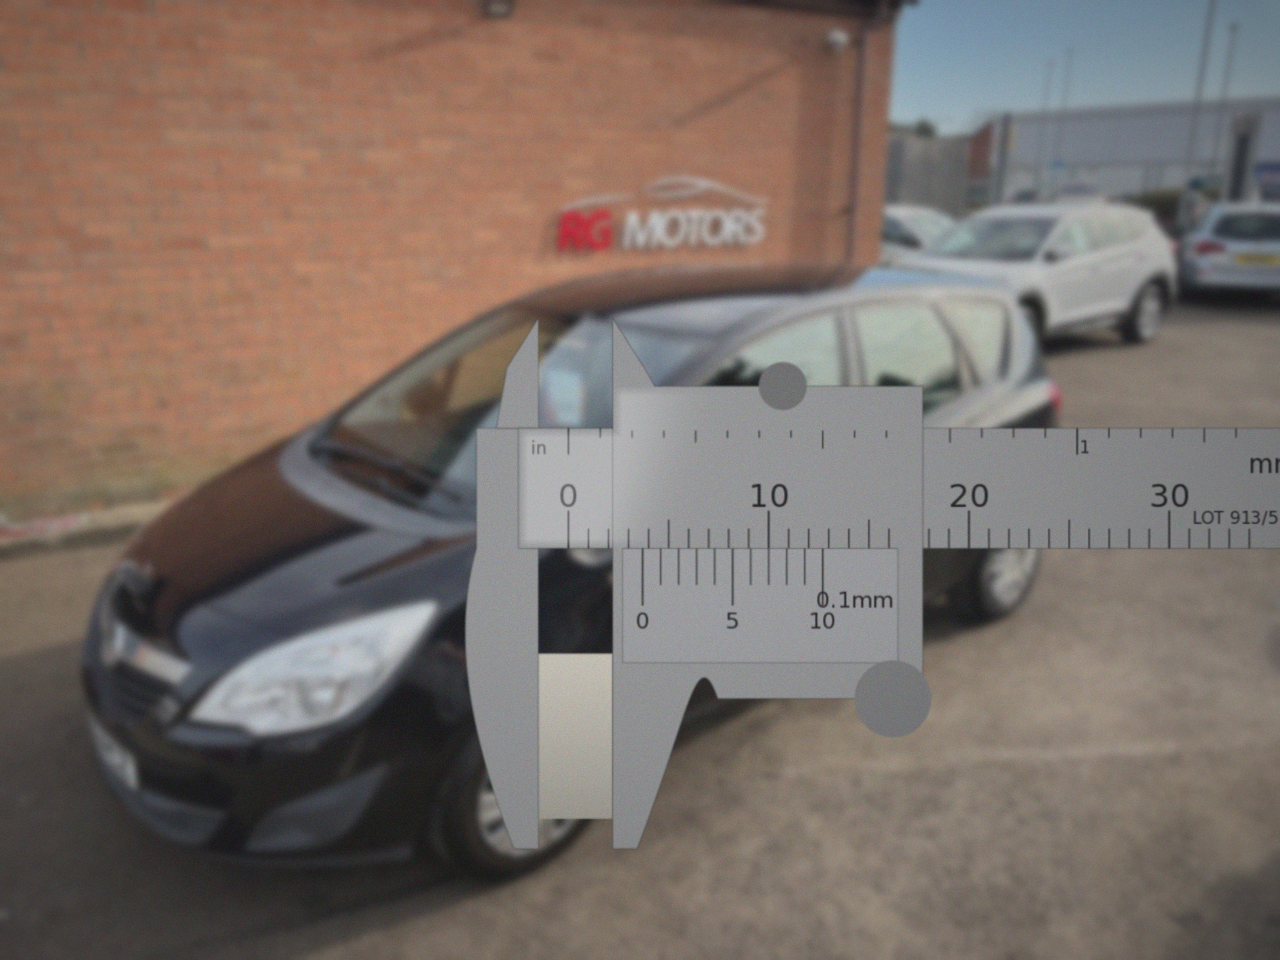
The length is 3.7 mm
